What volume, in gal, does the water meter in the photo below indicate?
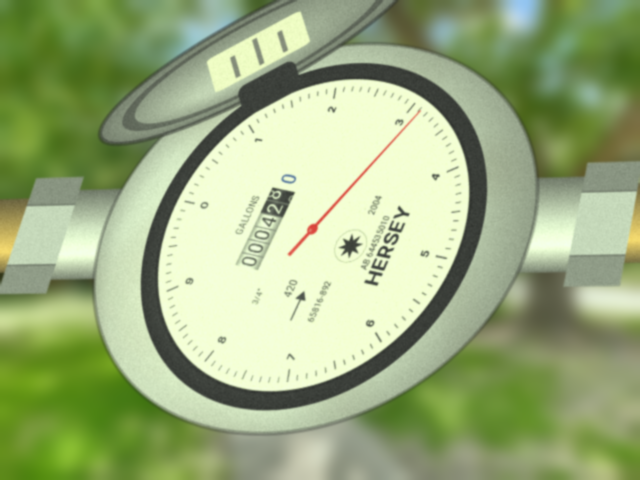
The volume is 4283.1 gal
